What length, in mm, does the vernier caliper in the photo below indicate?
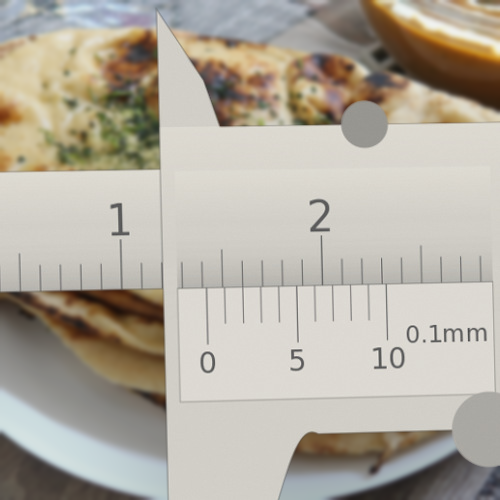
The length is 14.2 mm
